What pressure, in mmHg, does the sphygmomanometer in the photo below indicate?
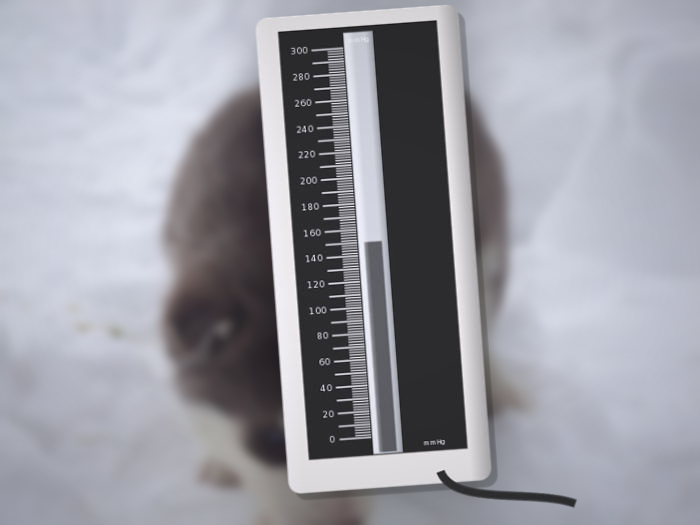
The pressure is 150 mmHg
